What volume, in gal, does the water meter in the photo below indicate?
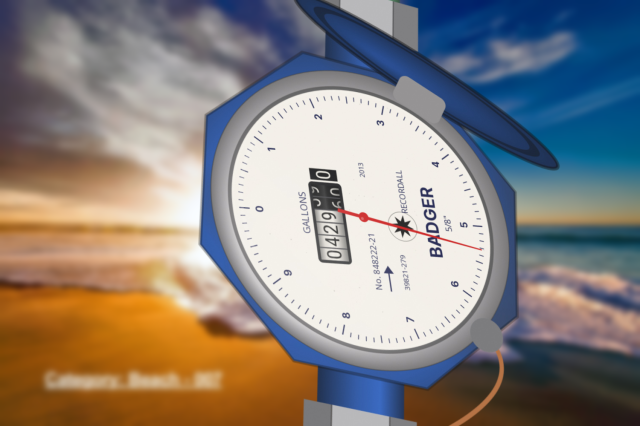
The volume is 429595.3 gal
